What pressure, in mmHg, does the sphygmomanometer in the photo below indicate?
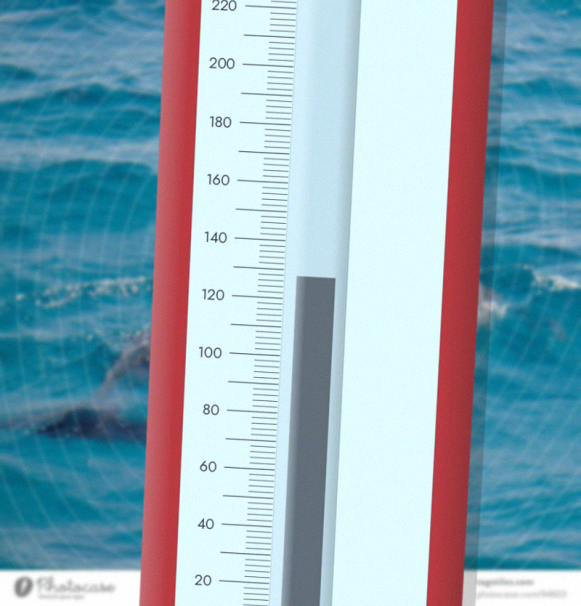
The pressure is 128 mmHg
